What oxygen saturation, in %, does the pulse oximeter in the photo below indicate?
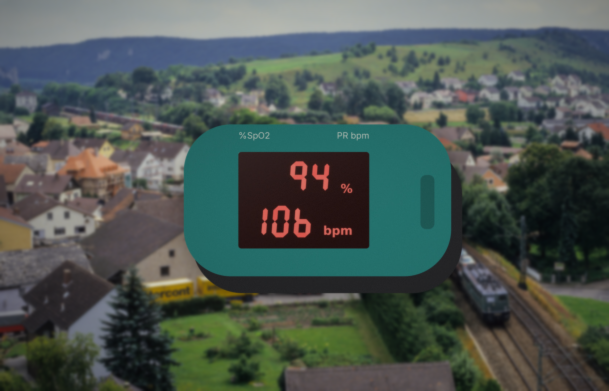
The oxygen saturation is 94 %
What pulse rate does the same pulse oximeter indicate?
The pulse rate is 106 bpm
